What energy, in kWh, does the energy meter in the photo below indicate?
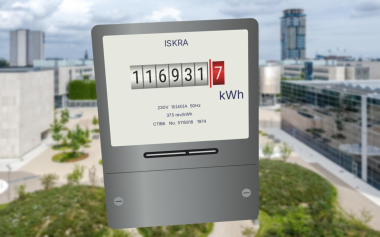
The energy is 116931.7 kWh
